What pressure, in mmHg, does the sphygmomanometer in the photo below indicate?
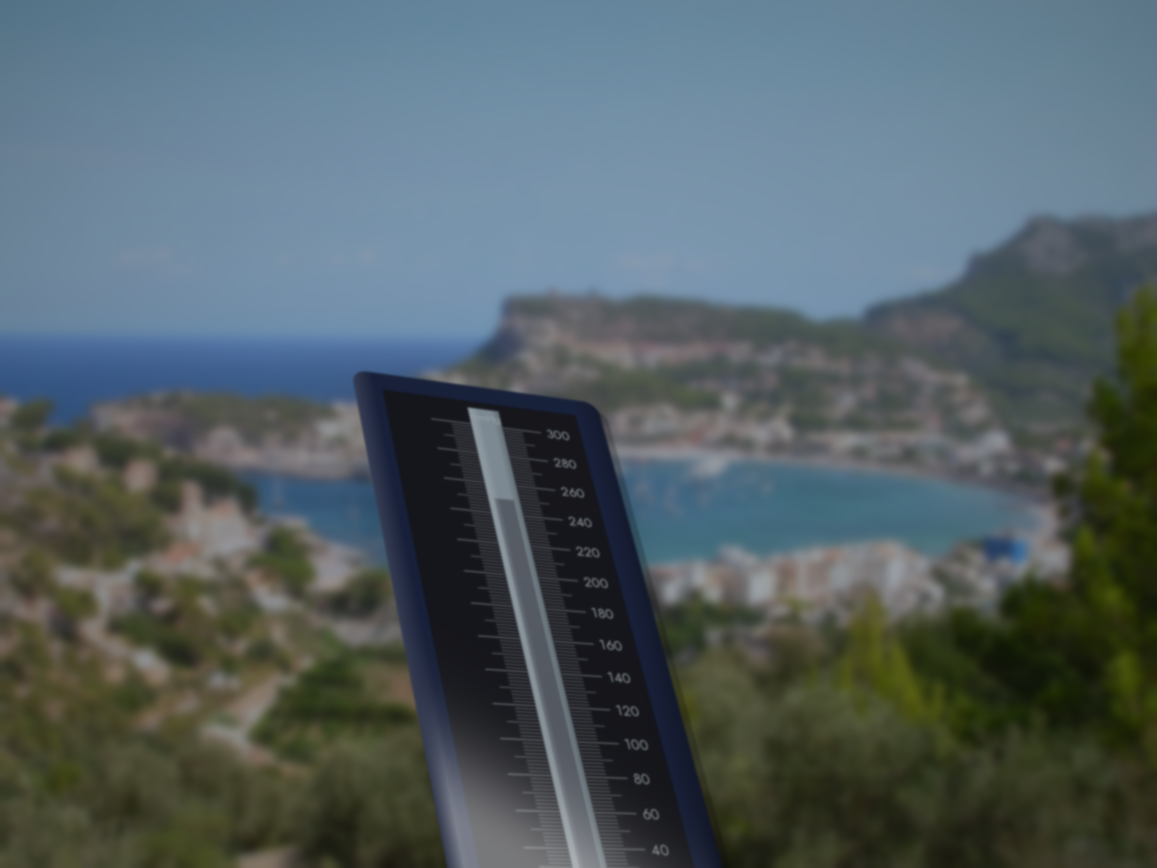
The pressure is 250 mmHg
